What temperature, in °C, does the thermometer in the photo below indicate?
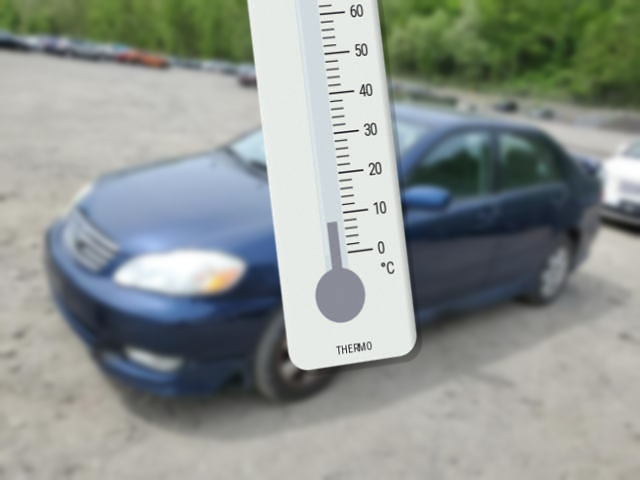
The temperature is 8 °C
